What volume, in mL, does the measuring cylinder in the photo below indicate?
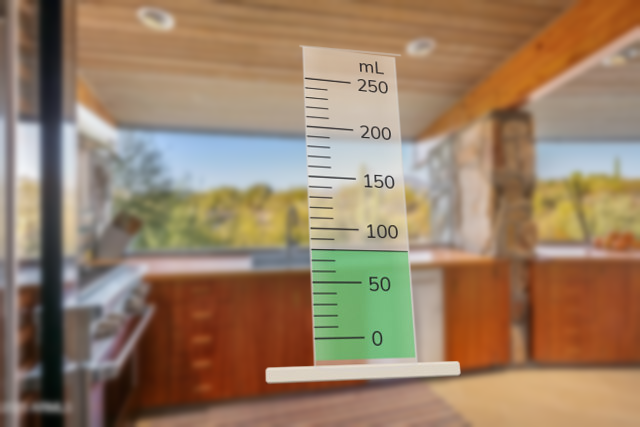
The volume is 80 mL
